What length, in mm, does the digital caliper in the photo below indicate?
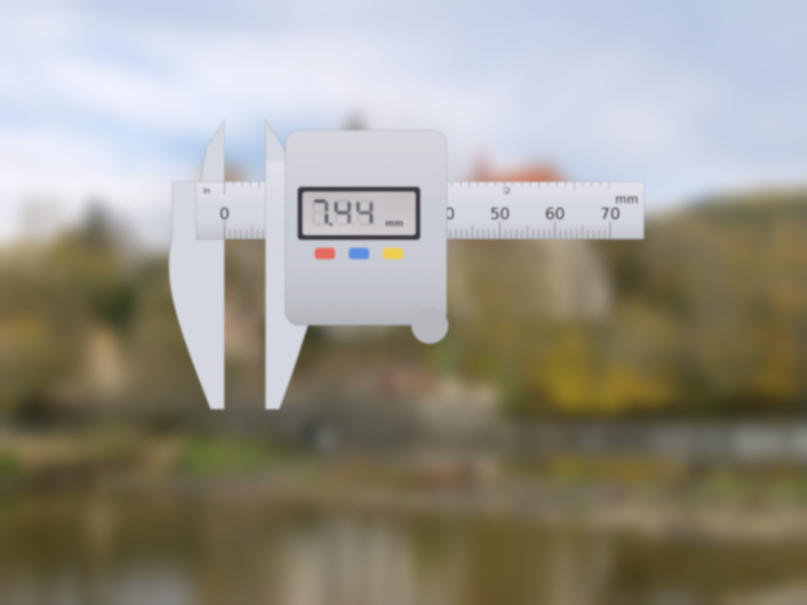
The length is 7.44 mm
